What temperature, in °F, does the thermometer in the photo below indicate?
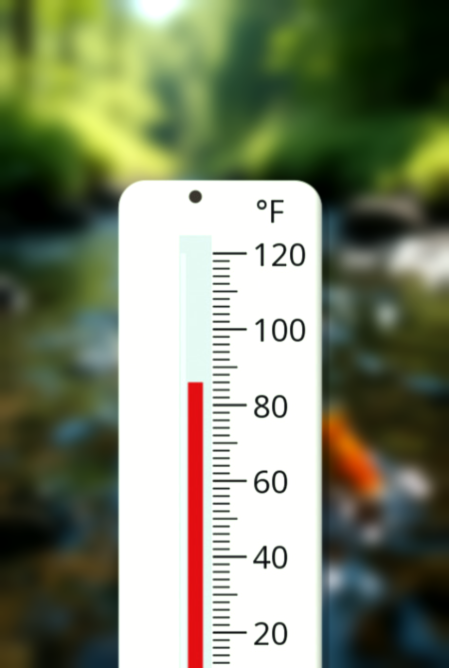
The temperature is 86 °F
